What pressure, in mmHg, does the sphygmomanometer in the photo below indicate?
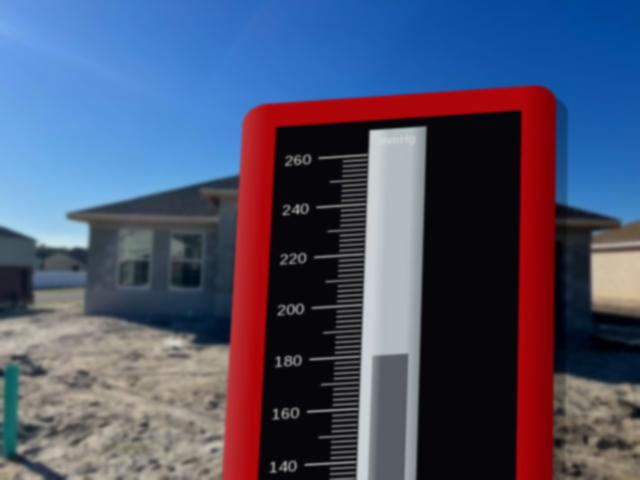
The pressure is 180 mmHg
